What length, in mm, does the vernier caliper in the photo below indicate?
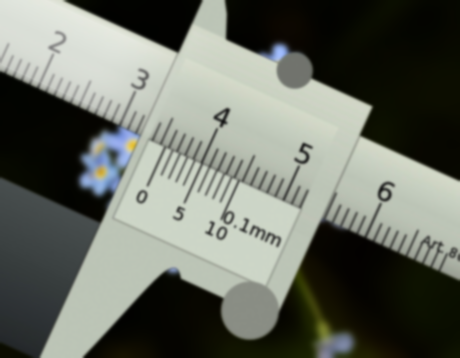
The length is 35.6 mm
